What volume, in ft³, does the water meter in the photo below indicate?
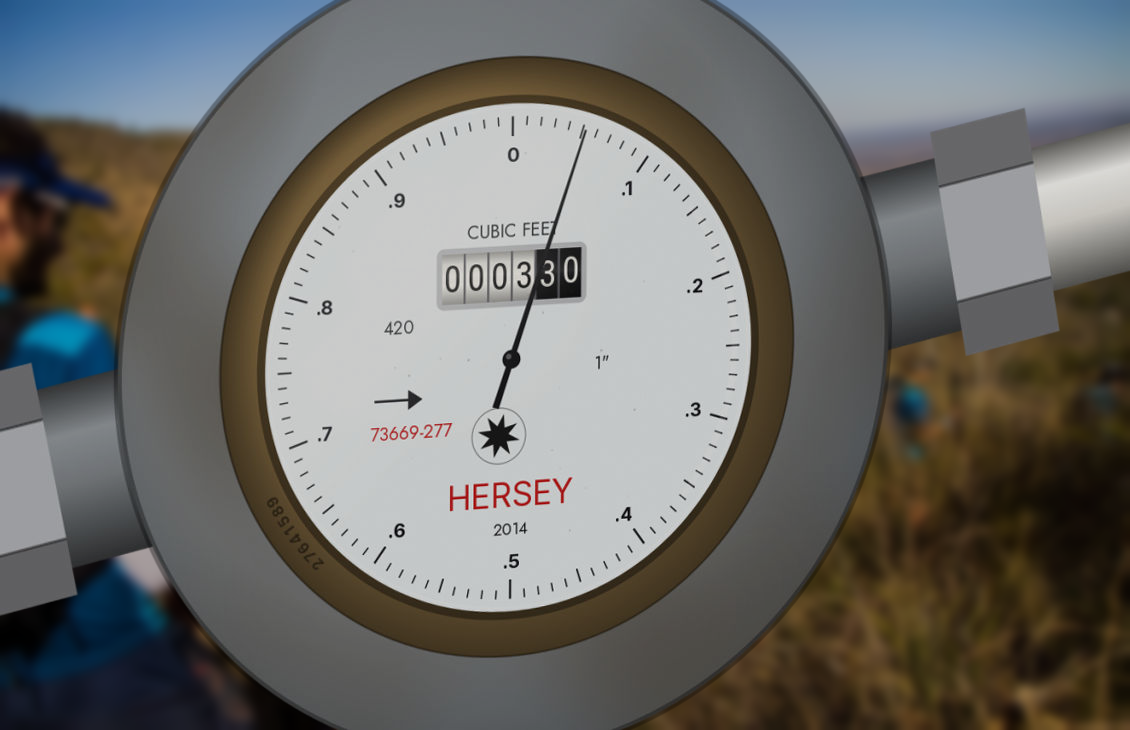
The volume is 330.05 ft³
